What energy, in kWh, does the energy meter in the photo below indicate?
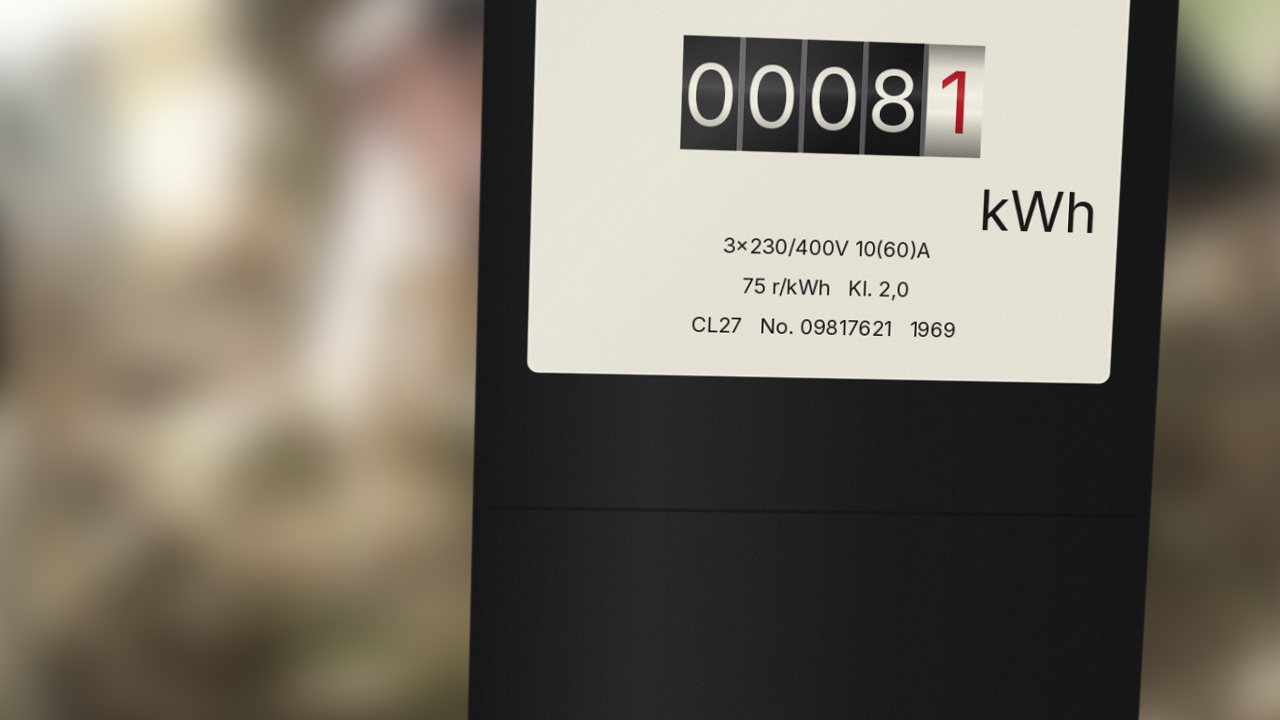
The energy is 8.1 kWh
